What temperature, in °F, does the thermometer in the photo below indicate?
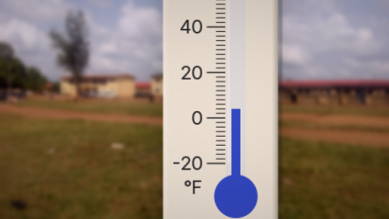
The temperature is 4 °F
